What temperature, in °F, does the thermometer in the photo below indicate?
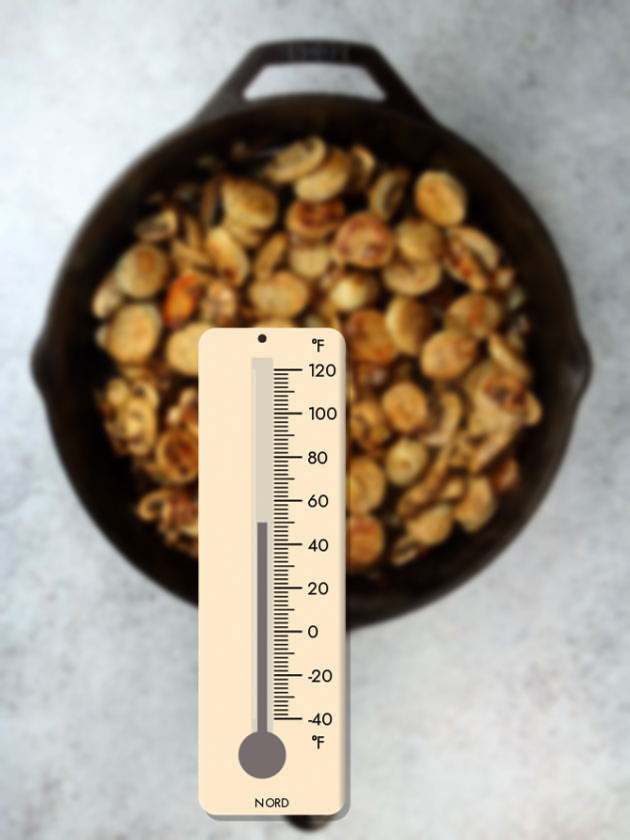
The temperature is 50 °F
